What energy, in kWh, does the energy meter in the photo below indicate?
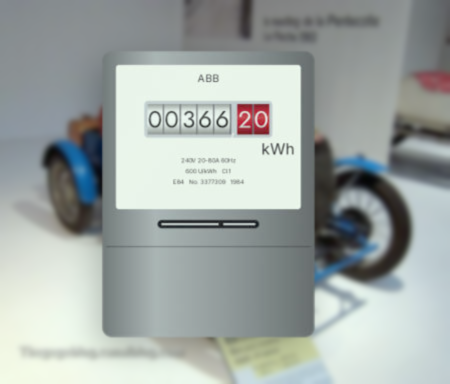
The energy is 366.20 kWh
